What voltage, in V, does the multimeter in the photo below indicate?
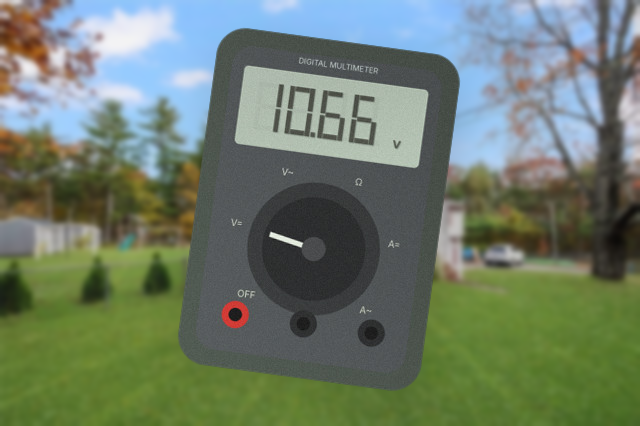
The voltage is 10.66 V
